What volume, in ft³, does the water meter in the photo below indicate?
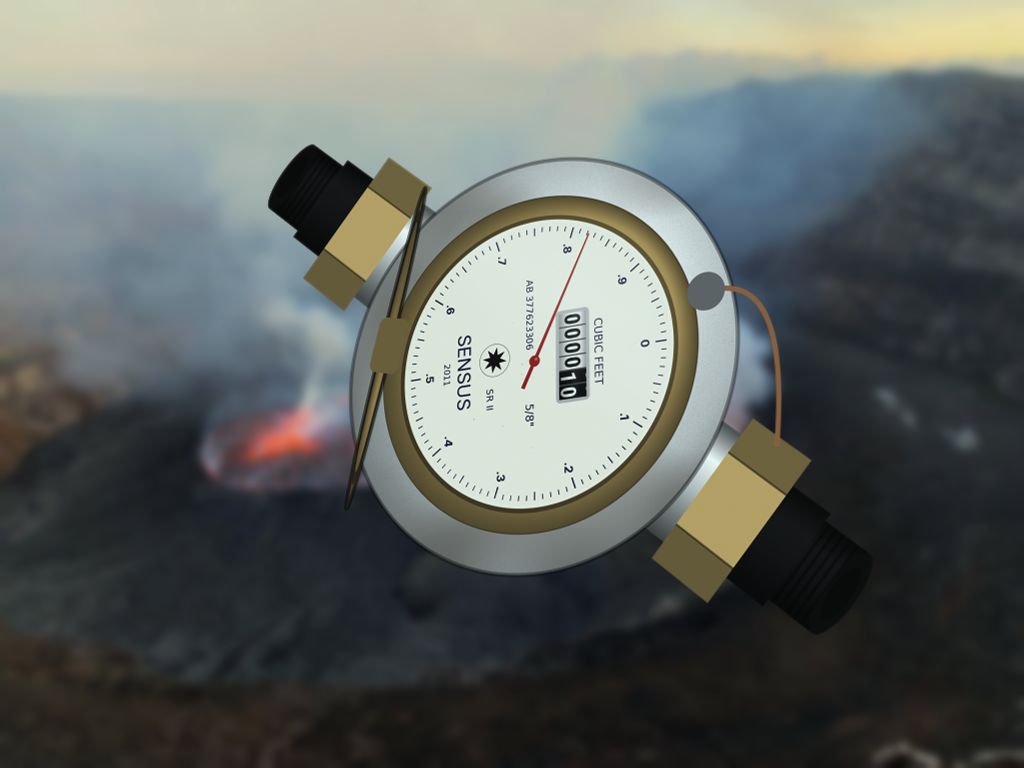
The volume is 9.82 ft³
